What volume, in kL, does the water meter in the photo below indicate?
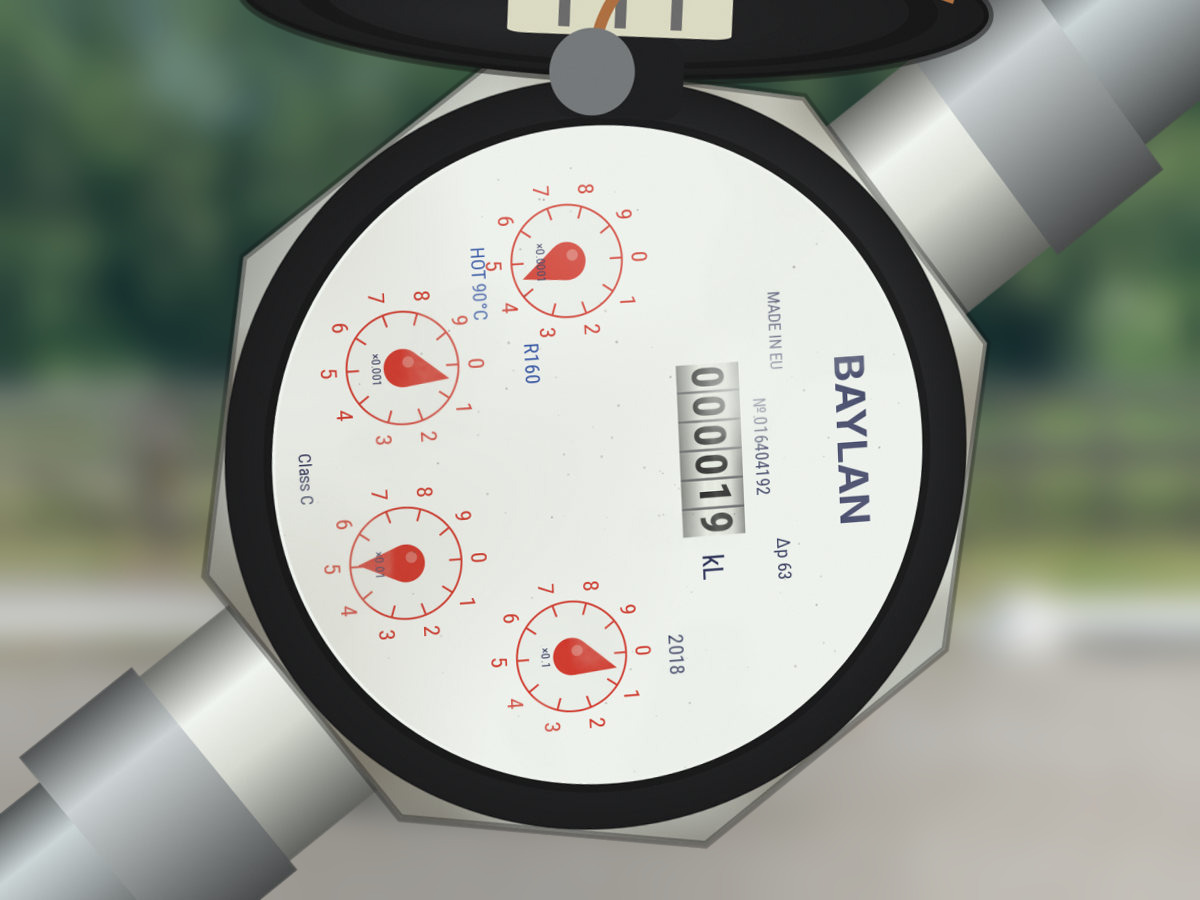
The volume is 19.0504 kL
